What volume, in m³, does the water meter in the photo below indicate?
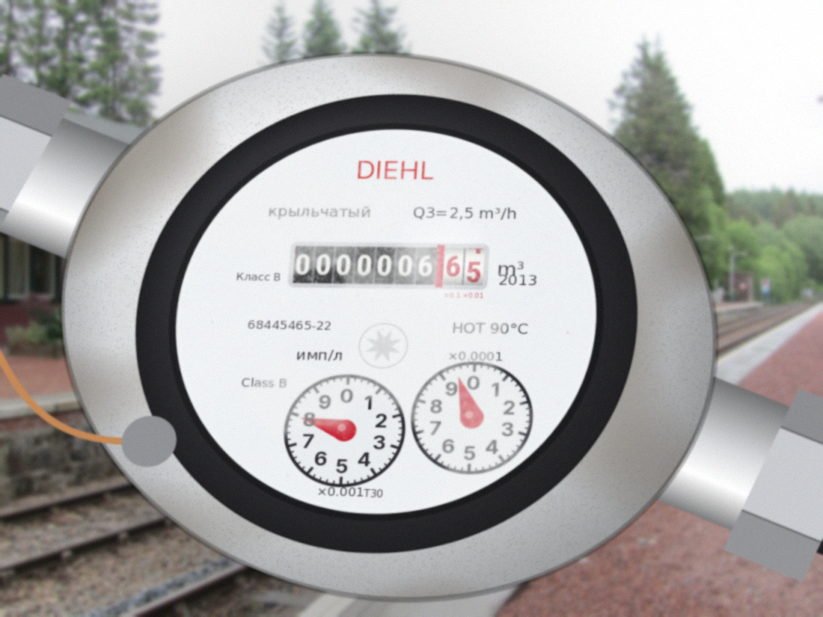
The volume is 6.6479 m³
